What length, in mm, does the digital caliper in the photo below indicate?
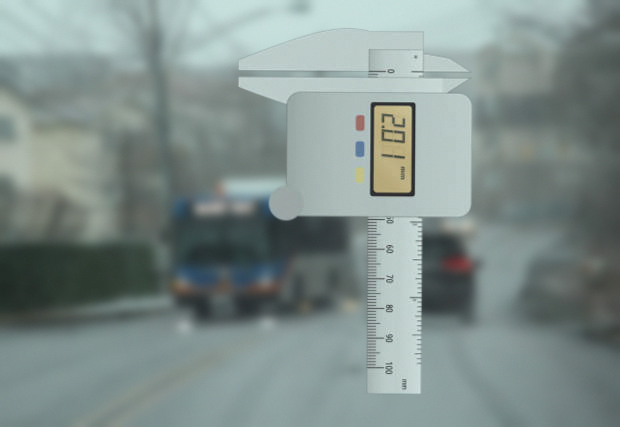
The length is 2.01 mm
